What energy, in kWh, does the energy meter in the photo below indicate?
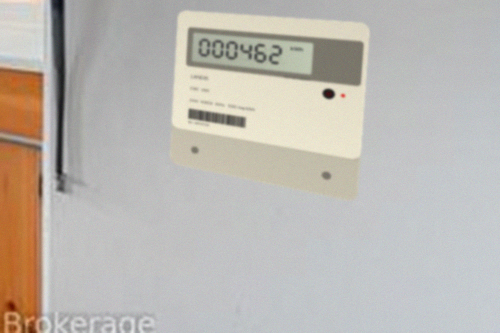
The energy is 462 kWh
